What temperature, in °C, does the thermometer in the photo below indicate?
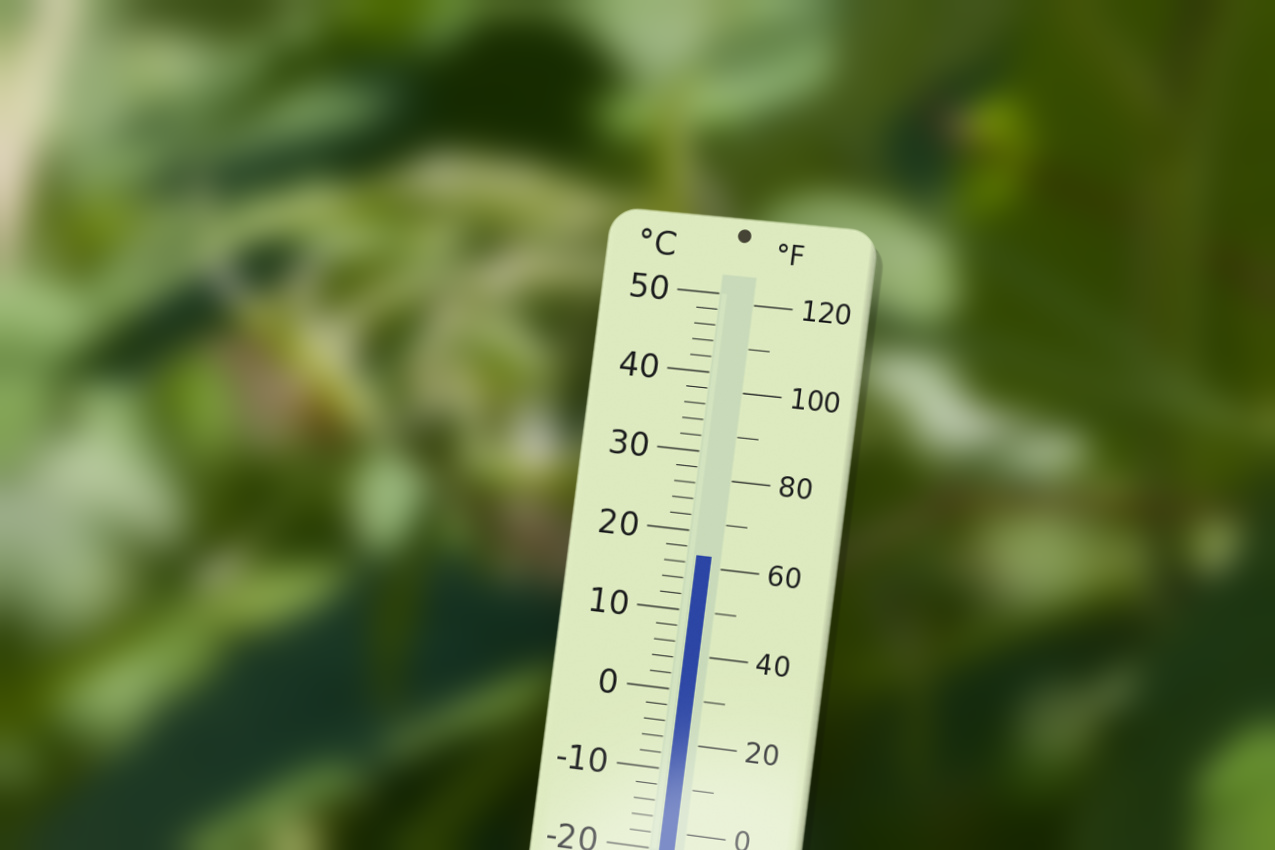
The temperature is 17 °C
